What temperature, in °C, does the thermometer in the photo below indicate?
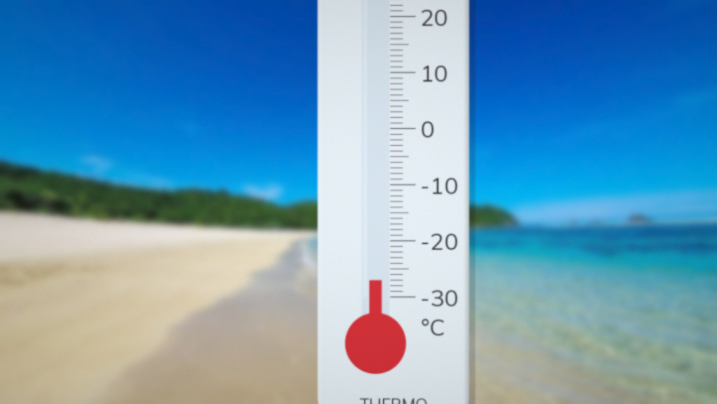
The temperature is -27 °C
